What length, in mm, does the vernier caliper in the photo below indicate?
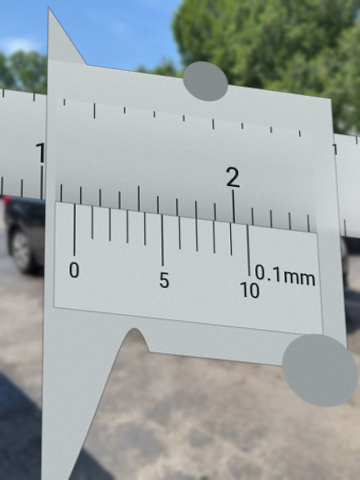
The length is 11.7 mm
